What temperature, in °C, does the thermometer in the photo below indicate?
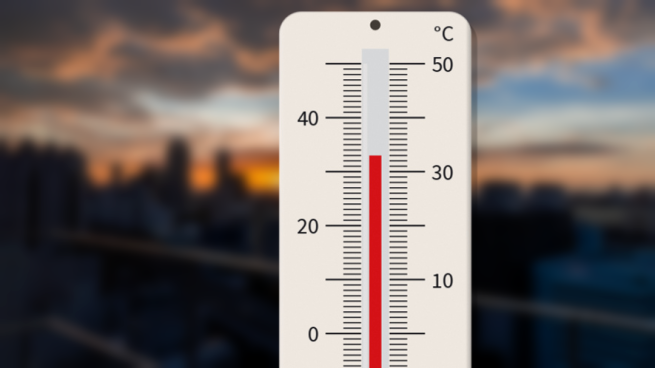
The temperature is 33 °C
